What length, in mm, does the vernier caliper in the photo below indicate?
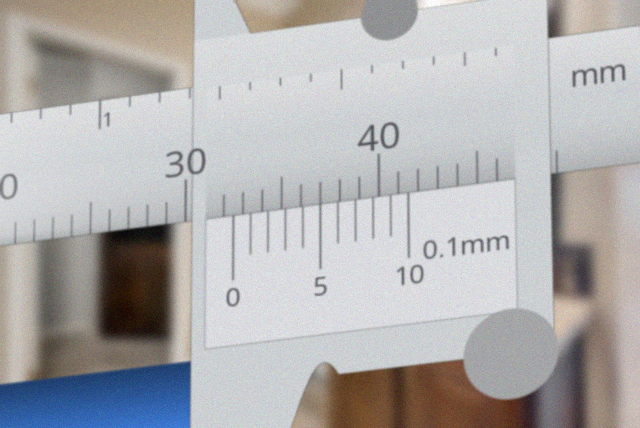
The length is 32.5 mm
